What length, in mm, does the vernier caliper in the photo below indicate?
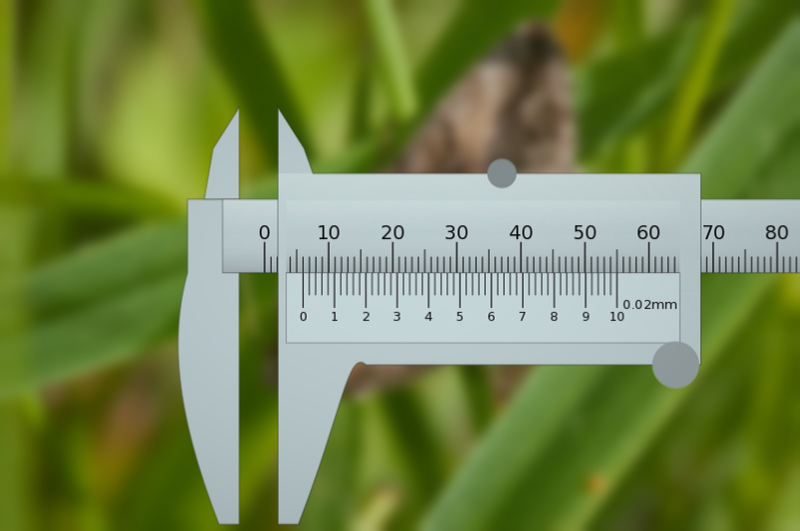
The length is 6.0 mm
